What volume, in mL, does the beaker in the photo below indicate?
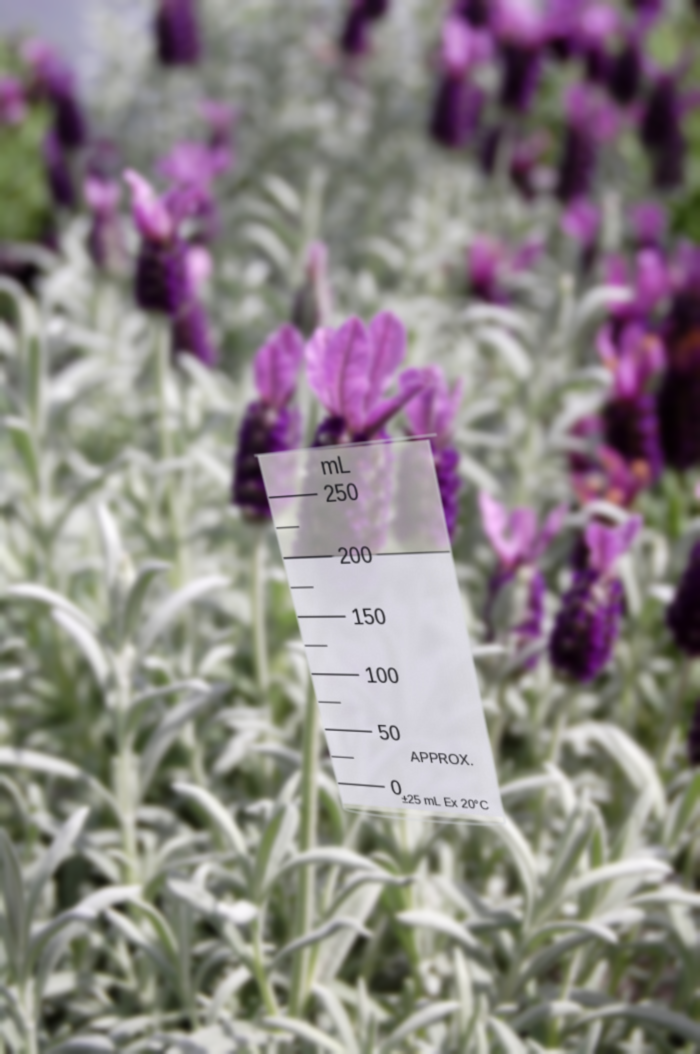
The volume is 200 mL
